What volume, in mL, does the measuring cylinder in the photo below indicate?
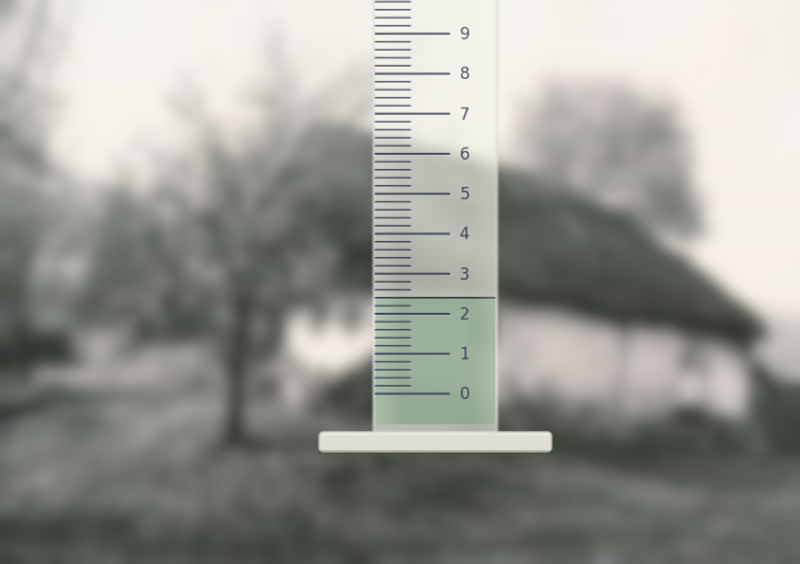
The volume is 2.4 mL
